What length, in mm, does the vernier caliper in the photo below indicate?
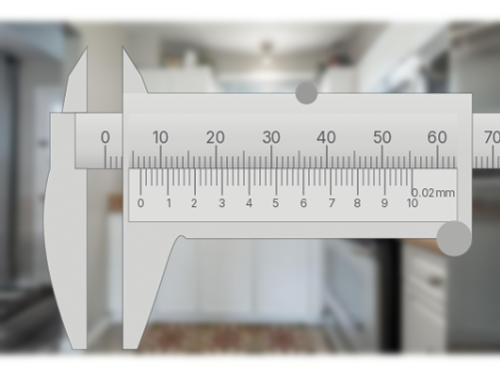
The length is 6.4 mm
